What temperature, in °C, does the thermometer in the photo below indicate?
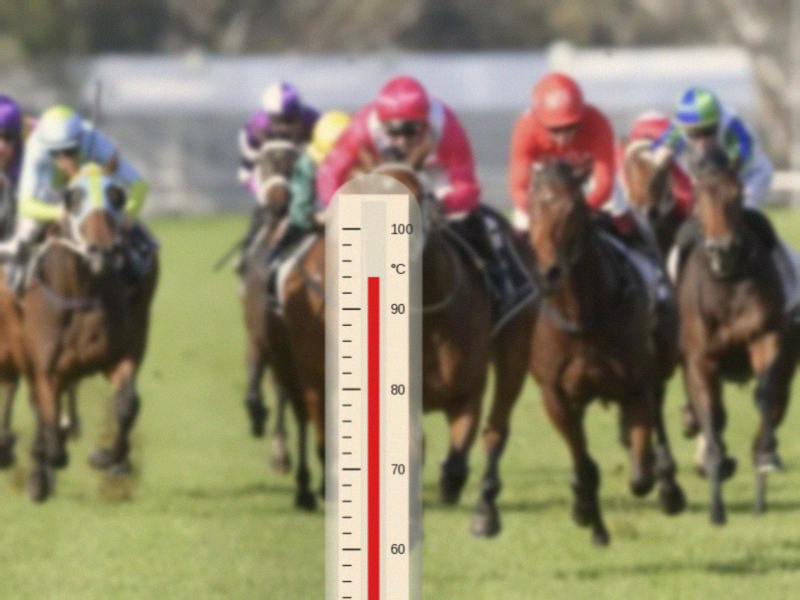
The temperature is 94 °C
